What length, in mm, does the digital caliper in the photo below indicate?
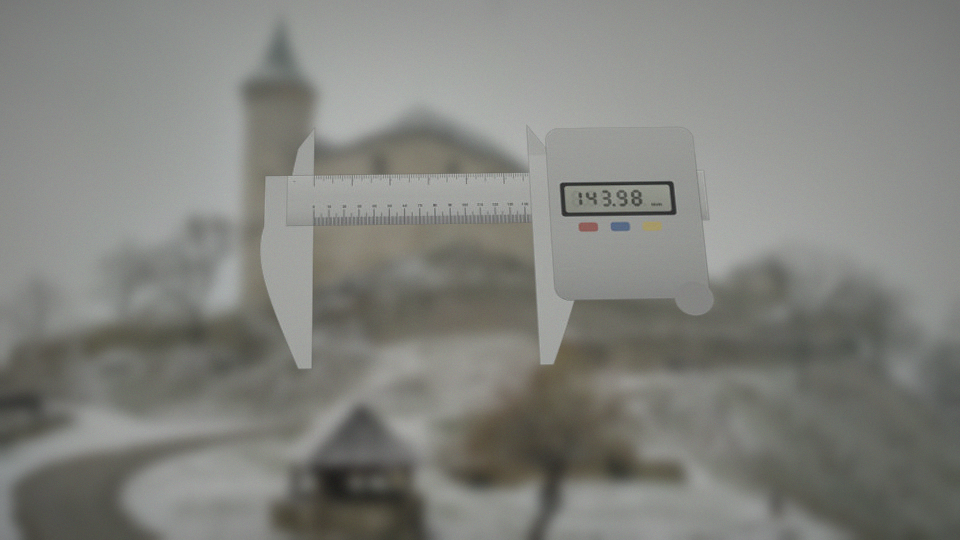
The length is 143.98 mm
